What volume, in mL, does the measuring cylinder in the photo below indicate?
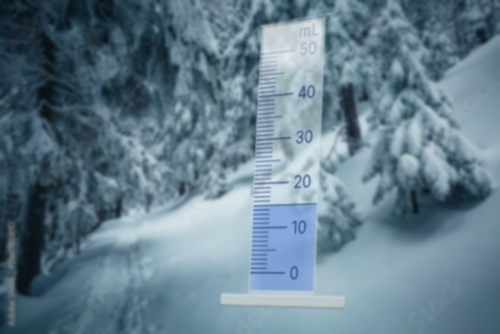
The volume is 15 mL
